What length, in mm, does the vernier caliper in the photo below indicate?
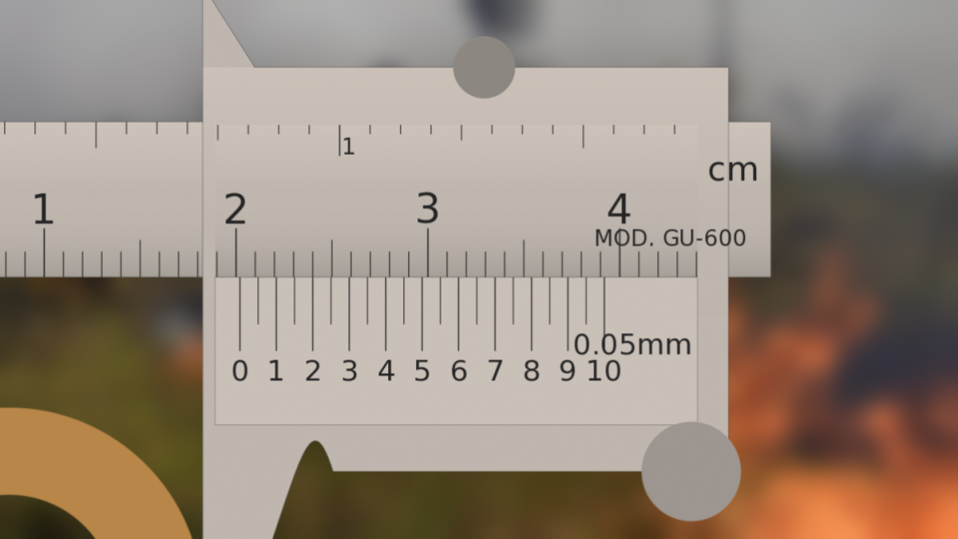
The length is 20.2 mm
